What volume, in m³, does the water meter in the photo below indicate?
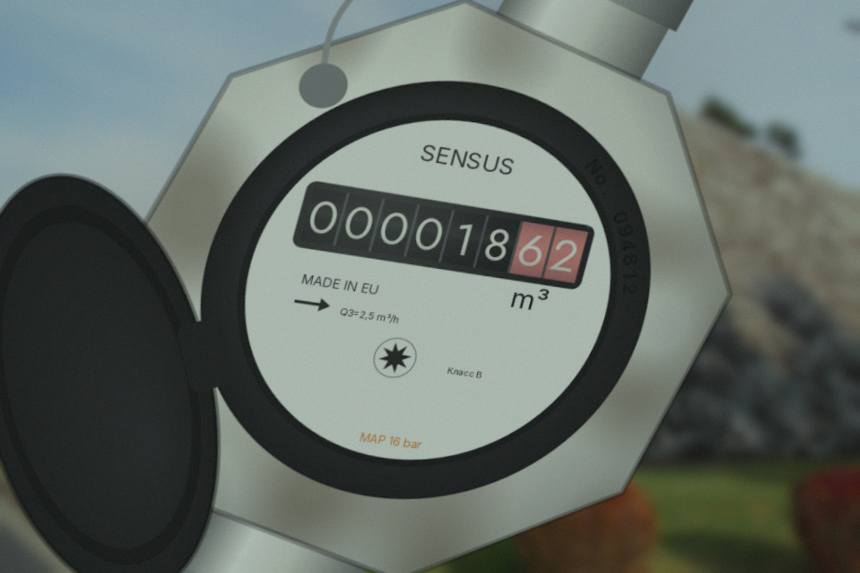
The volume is 18.62 m³
